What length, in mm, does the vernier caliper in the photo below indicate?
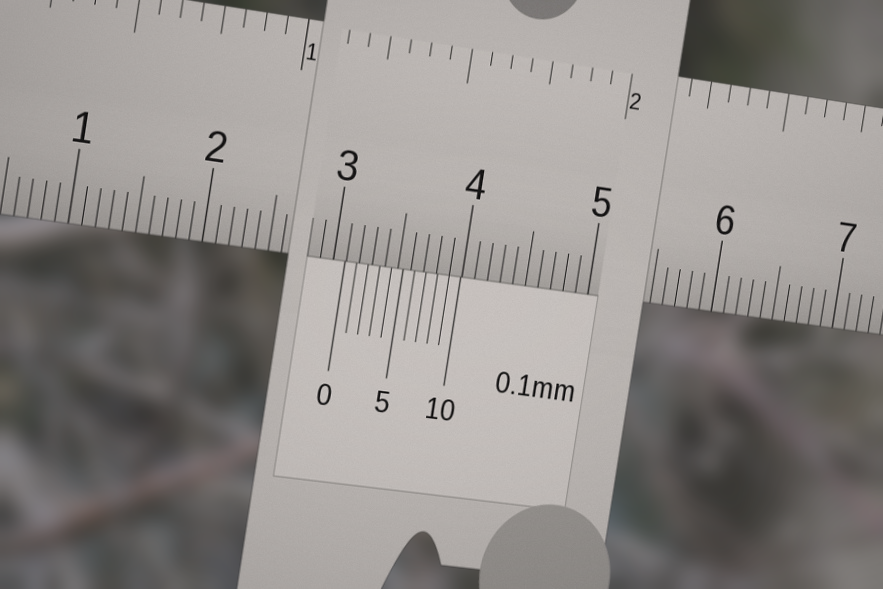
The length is 30.9 mm
